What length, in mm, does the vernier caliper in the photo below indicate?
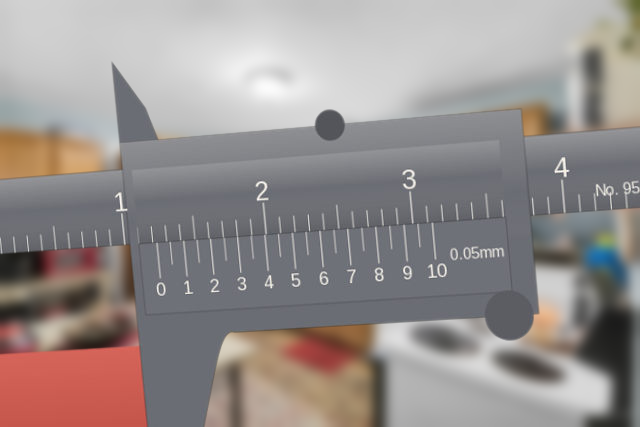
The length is 12.3 mm
